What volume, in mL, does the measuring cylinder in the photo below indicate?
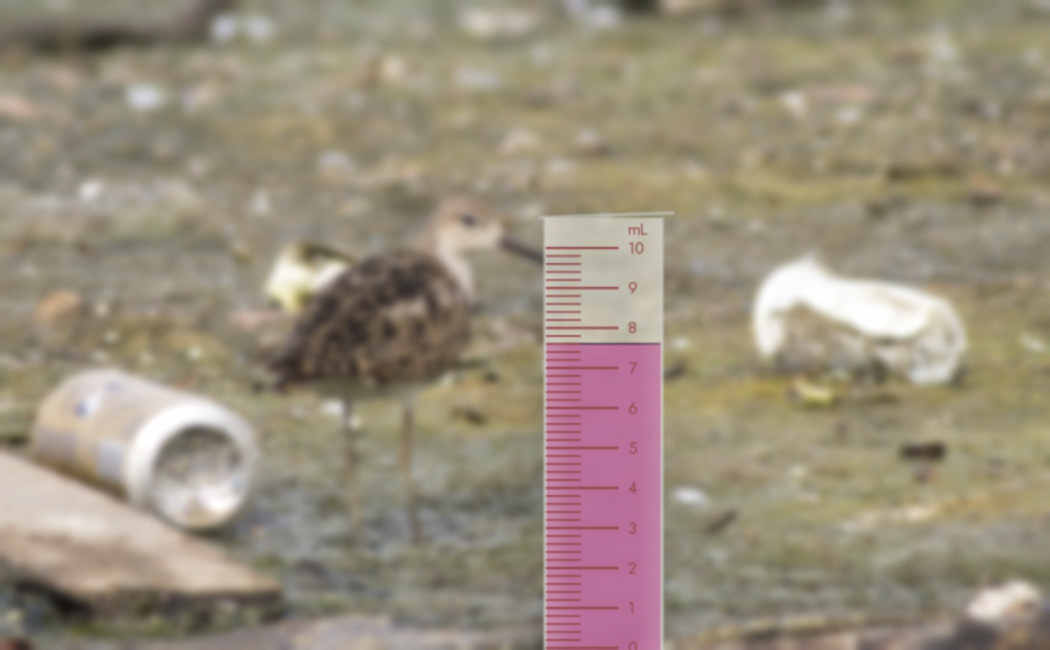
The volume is 7.6 mL
